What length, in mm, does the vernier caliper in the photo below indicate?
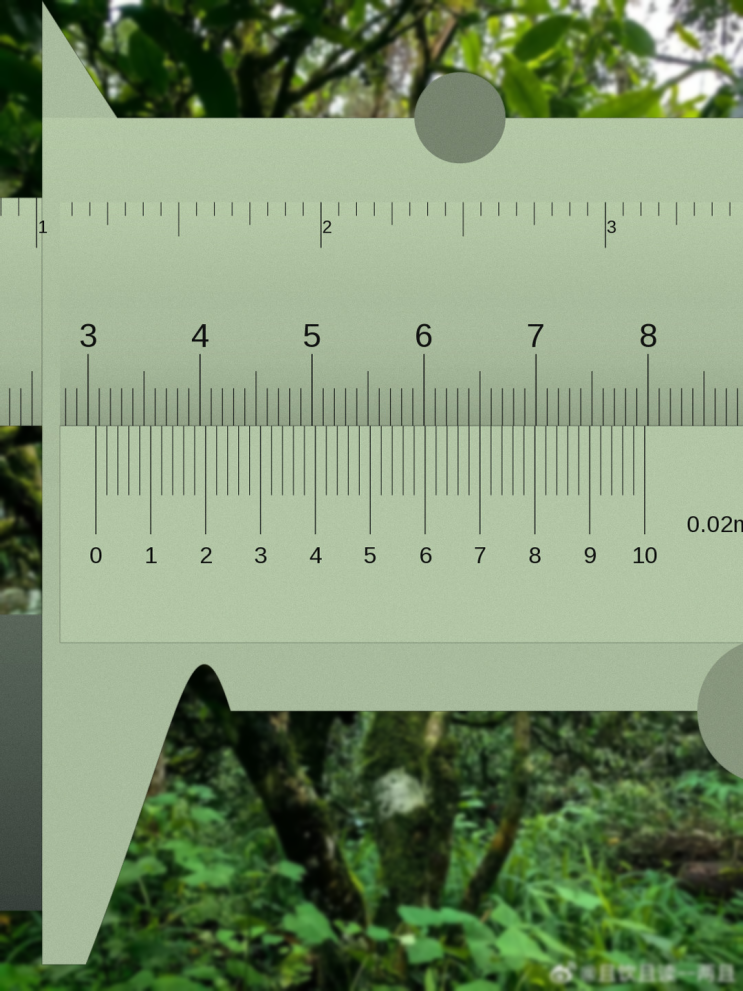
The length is 30.7 mm
